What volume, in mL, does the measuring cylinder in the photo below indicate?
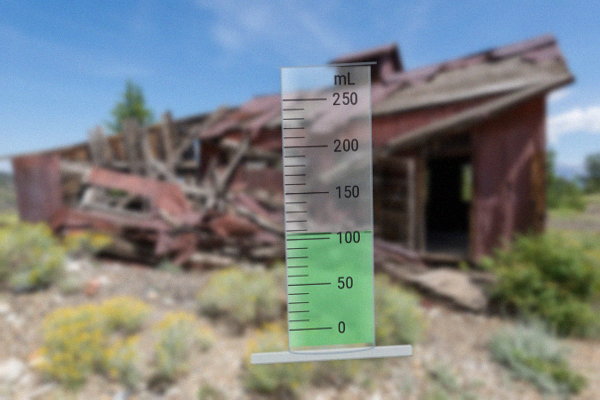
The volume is 105 mL
